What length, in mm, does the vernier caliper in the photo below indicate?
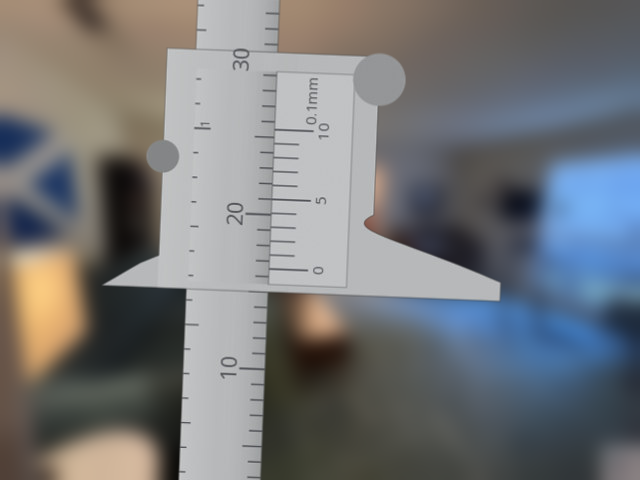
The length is 16.5 mm
